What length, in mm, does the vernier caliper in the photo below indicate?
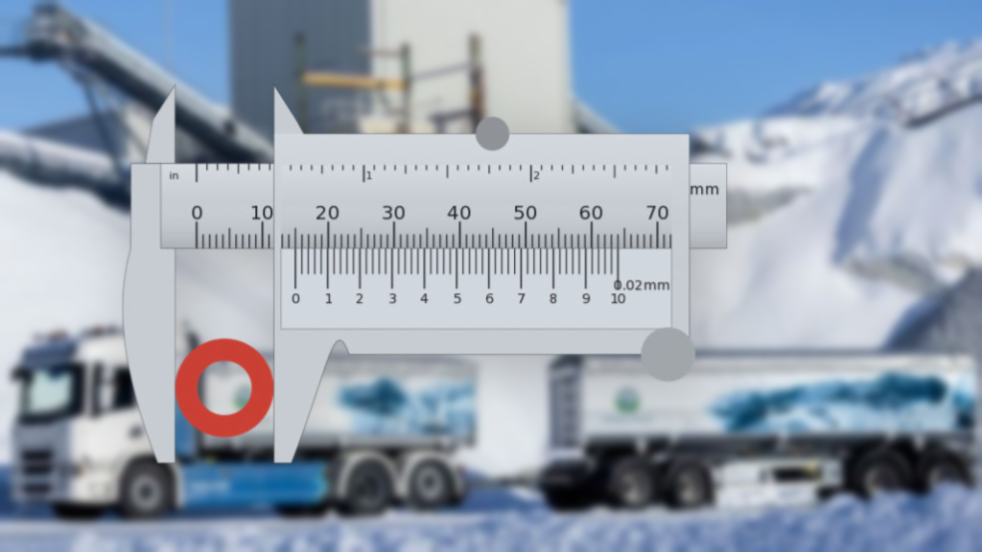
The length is 15.0 mm
